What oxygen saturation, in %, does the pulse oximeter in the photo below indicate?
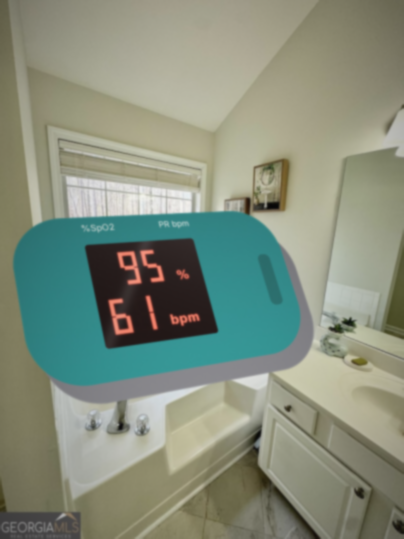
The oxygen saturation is 95 %
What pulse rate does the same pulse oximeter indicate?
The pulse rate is 61 bpm
